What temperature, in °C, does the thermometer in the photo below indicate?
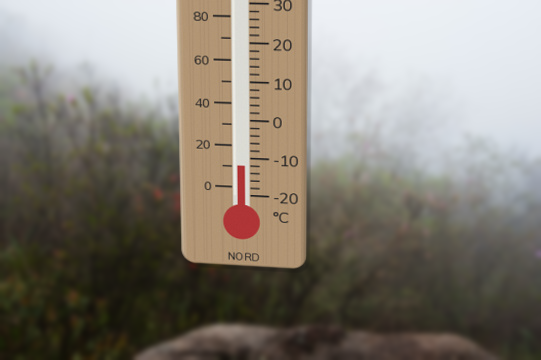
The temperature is -12 °C
